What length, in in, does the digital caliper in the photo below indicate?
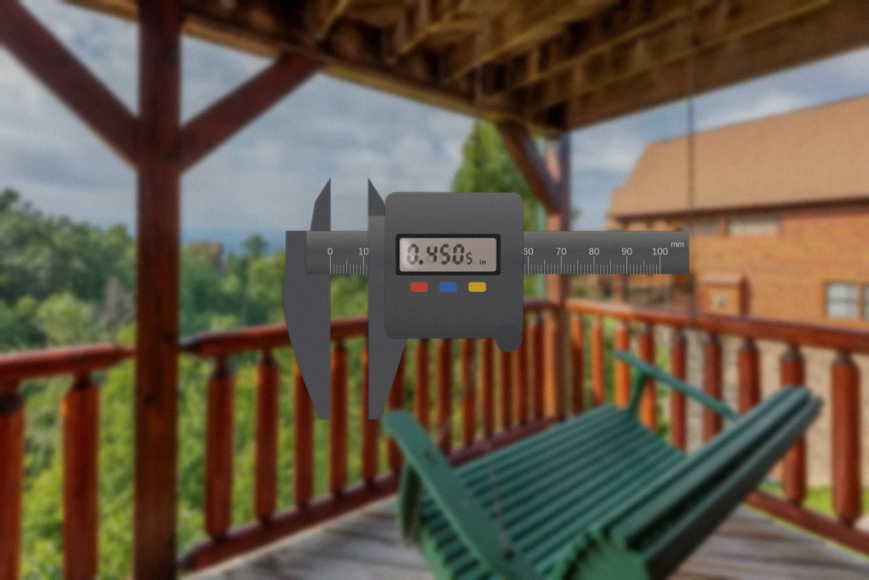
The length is 0.4505 in
